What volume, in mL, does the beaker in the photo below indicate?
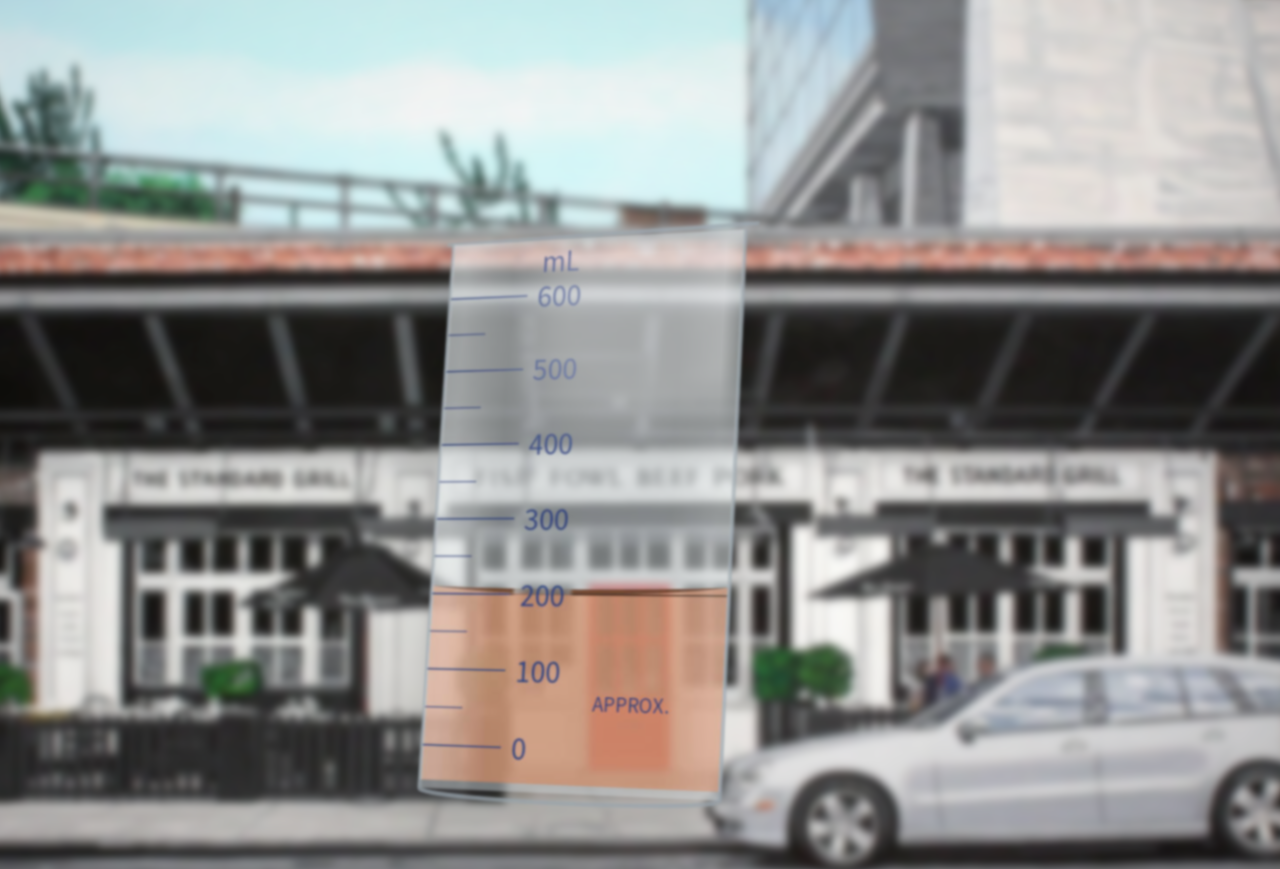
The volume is 200 mL
